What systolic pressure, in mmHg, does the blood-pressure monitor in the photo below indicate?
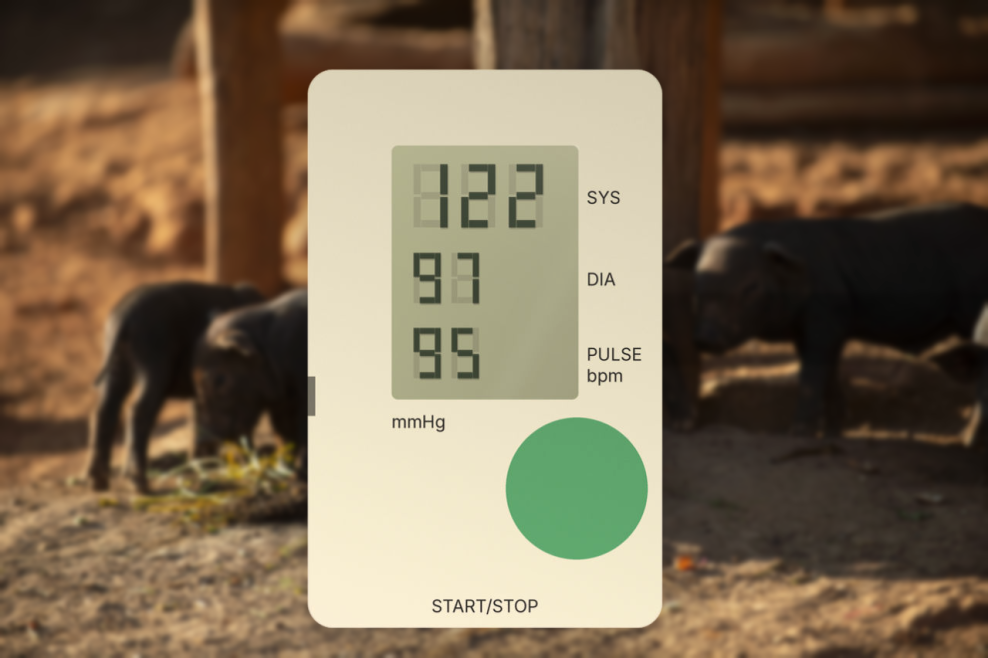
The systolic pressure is 122 mmHg
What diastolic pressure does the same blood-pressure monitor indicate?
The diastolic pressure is 97 mmHg
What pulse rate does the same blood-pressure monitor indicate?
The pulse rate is 95 bpm
